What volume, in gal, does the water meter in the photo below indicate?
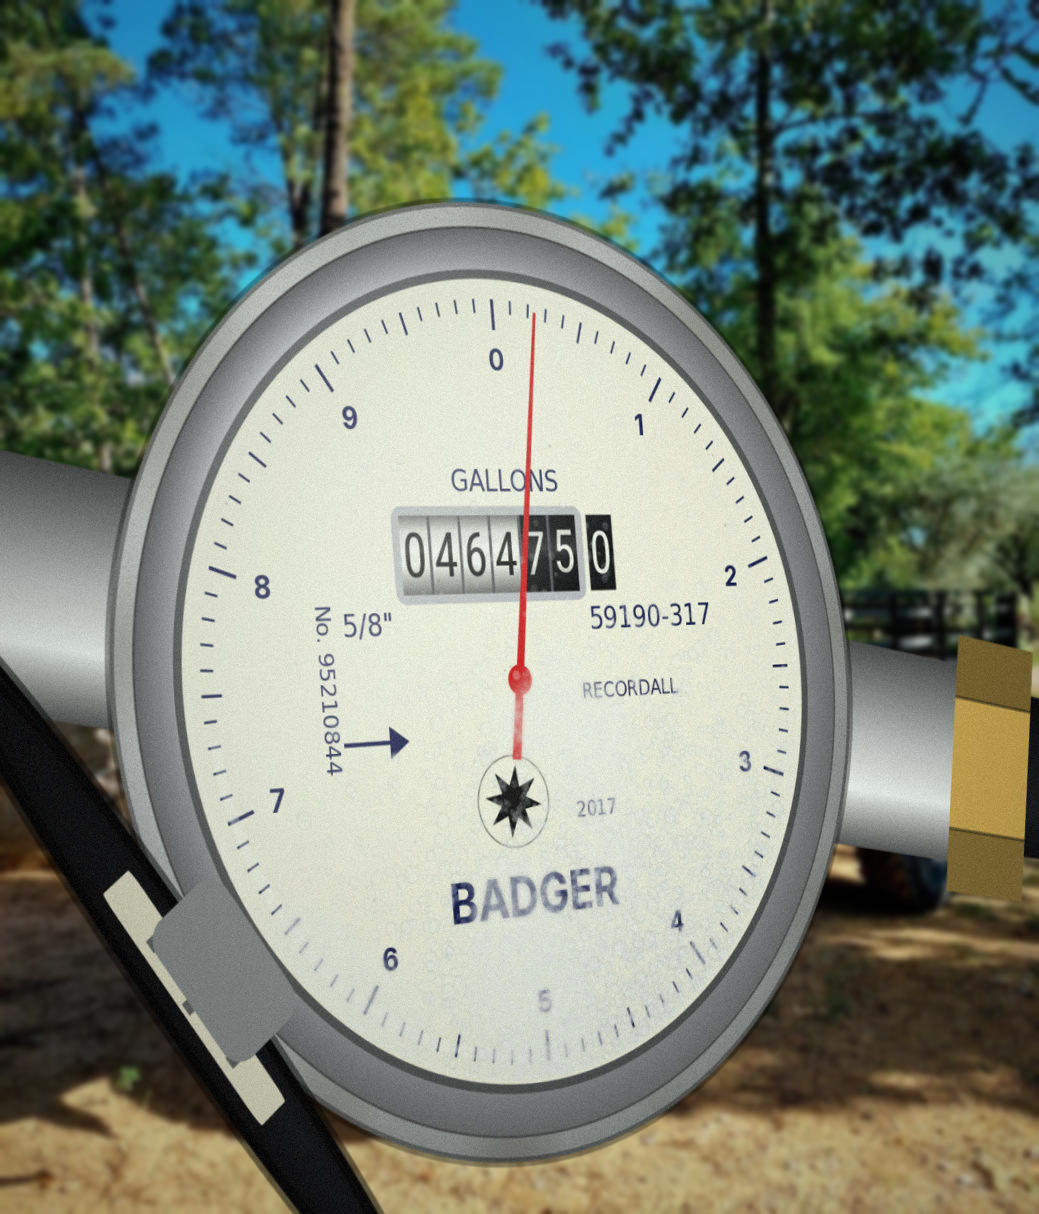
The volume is 464750.2 gal
